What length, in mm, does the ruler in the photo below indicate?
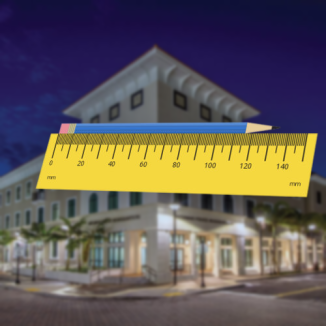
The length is 135 mm
